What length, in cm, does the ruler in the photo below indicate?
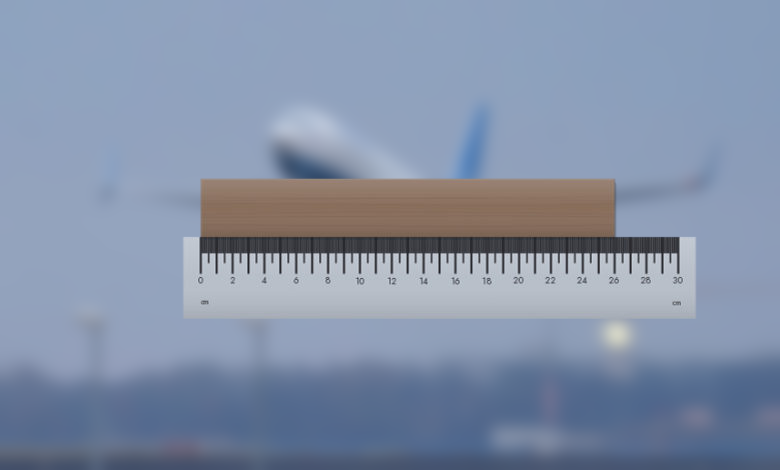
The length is 26 cm
